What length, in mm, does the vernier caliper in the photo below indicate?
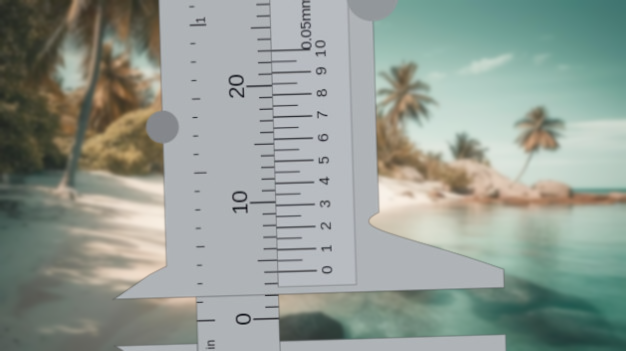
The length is 4.0 mm
